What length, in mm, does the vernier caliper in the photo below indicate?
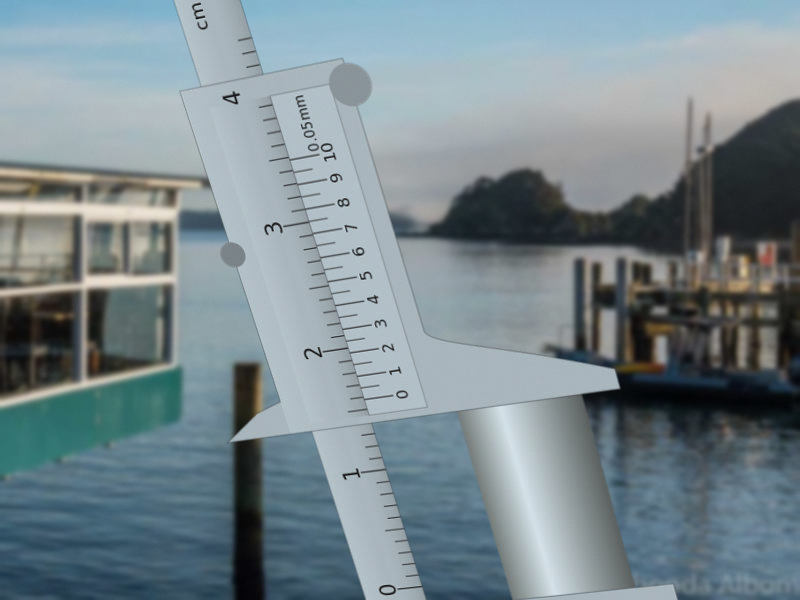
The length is 15.8 mm
